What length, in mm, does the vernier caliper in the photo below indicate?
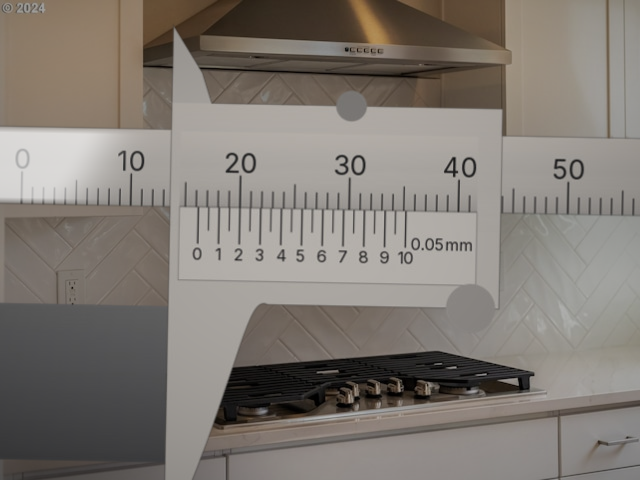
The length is 16.2 mm
